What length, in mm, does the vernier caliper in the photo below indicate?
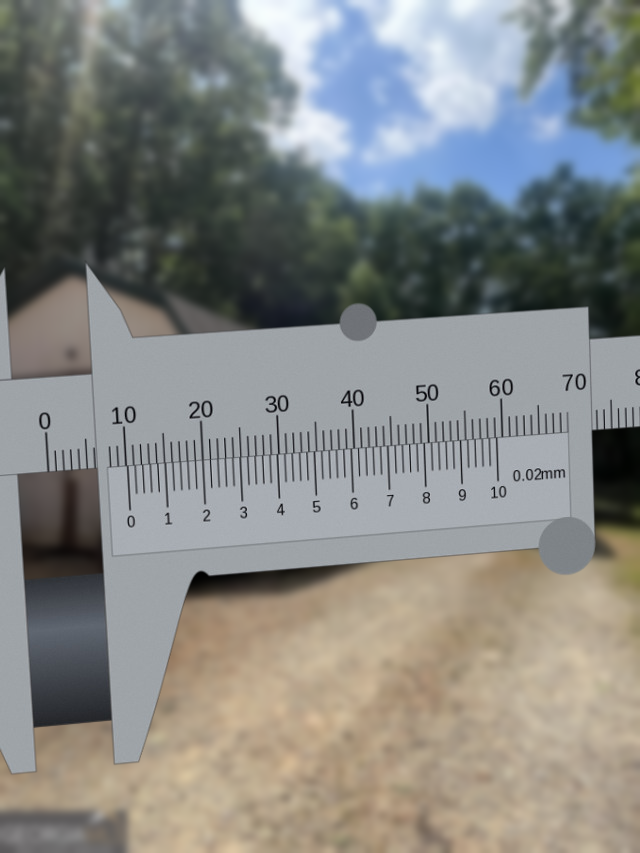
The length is 10.2 mm
